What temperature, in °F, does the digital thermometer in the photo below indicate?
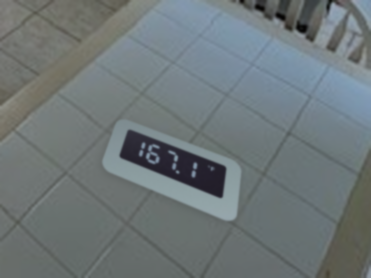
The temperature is 167.1 °F
